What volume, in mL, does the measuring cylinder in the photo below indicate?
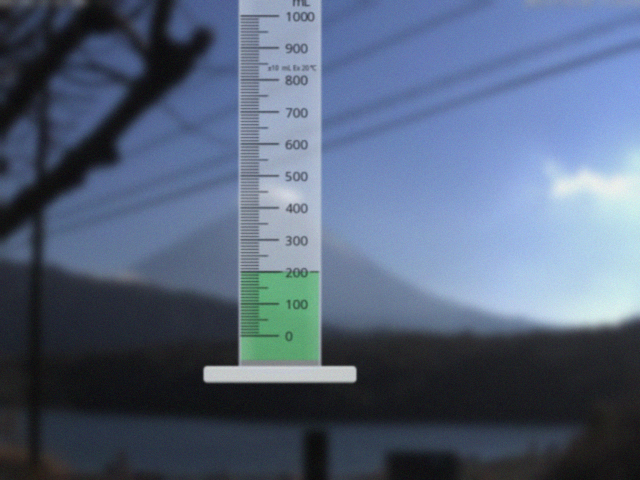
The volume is 200 mL
